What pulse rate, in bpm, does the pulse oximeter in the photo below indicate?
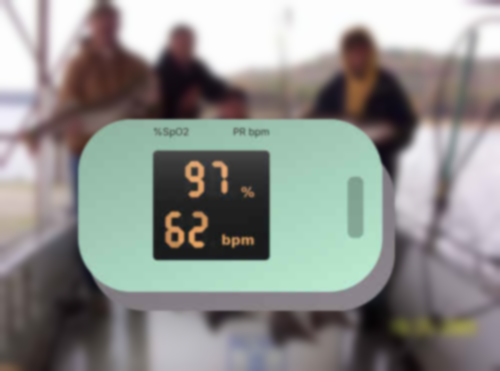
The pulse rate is 62 bpm
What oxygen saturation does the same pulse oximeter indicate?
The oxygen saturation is 97 %
